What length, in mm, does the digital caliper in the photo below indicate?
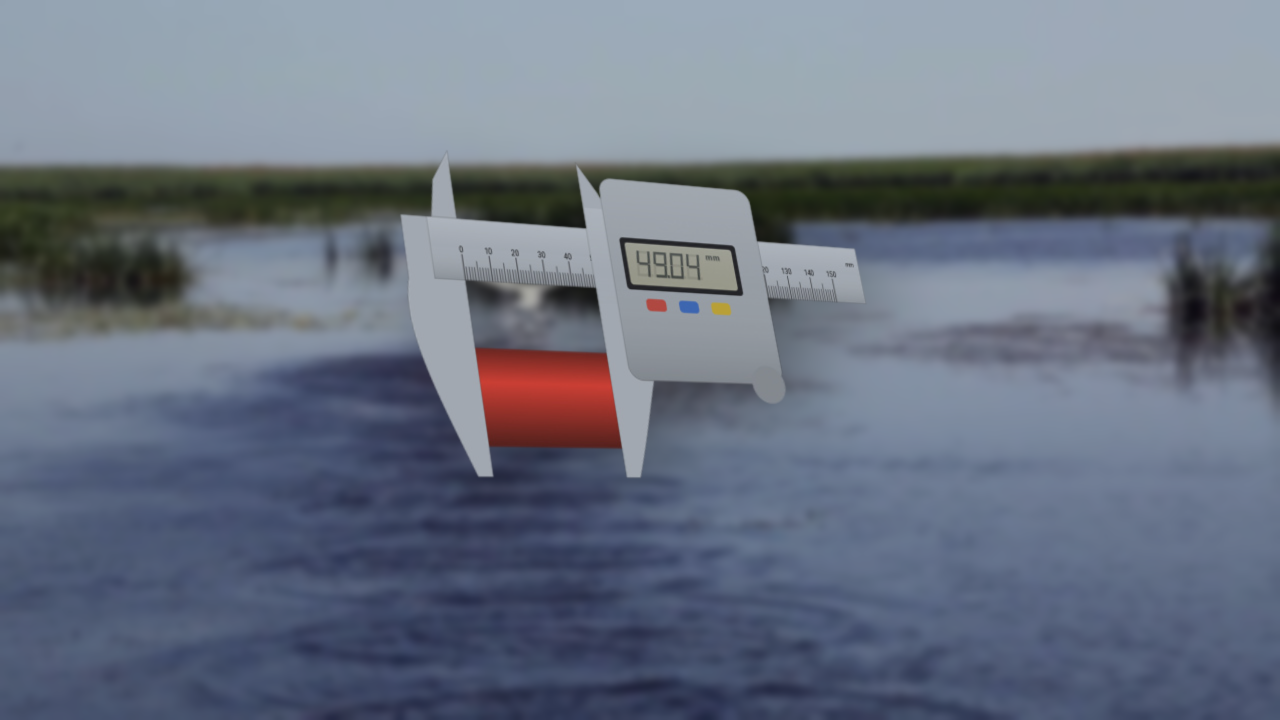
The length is 49.04 mm
